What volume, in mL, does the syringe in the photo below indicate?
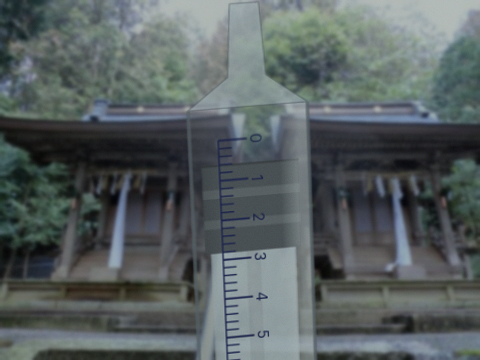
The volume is 0.6 mL
